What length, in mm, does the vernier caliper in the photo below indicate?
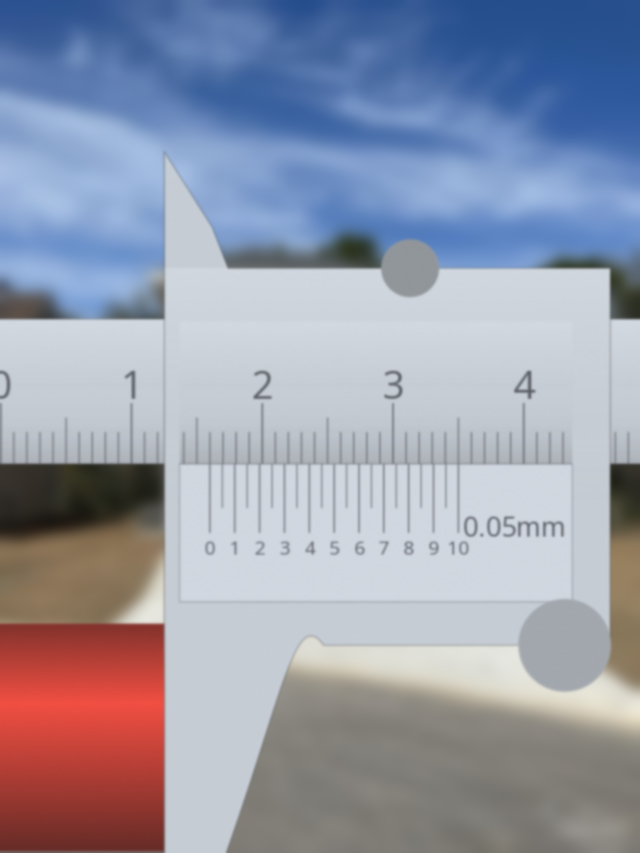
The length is 16.0 mm
